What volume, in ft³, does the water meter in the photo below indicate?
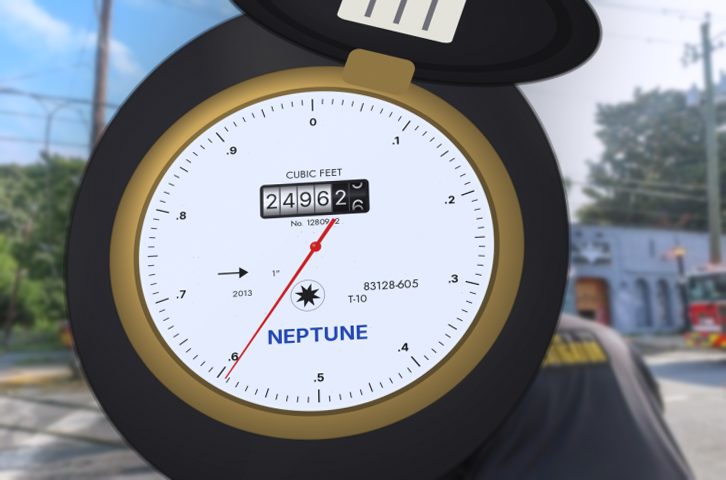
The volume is 249625.59 ft³
